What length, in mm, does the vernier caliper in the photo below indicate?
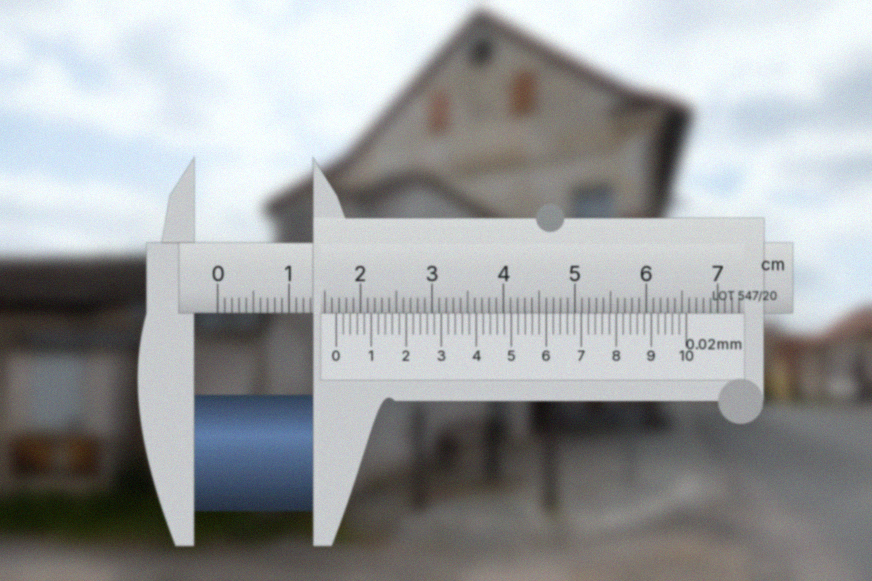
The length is 16.6 mm
